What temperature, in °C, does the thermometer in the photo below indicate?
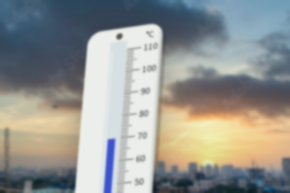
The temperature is 70 °C
